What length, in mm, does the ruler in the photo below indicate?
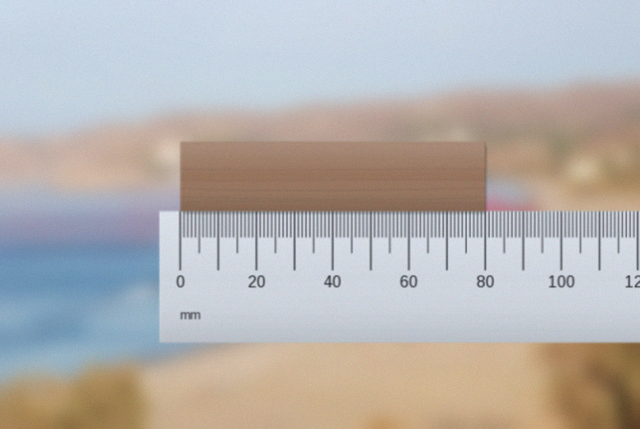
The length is 80 mm
